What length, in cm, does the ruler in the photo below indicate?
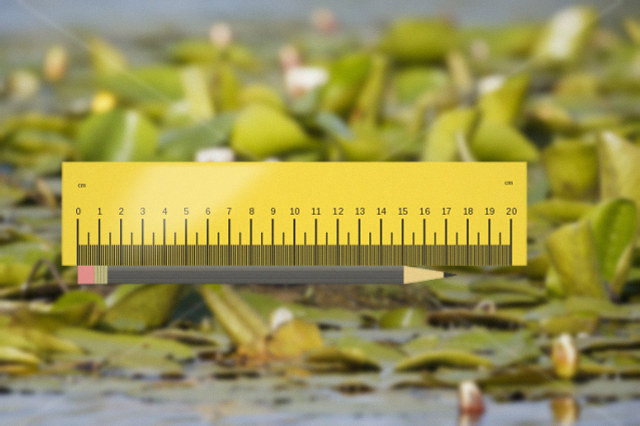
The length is 17.5 cm
